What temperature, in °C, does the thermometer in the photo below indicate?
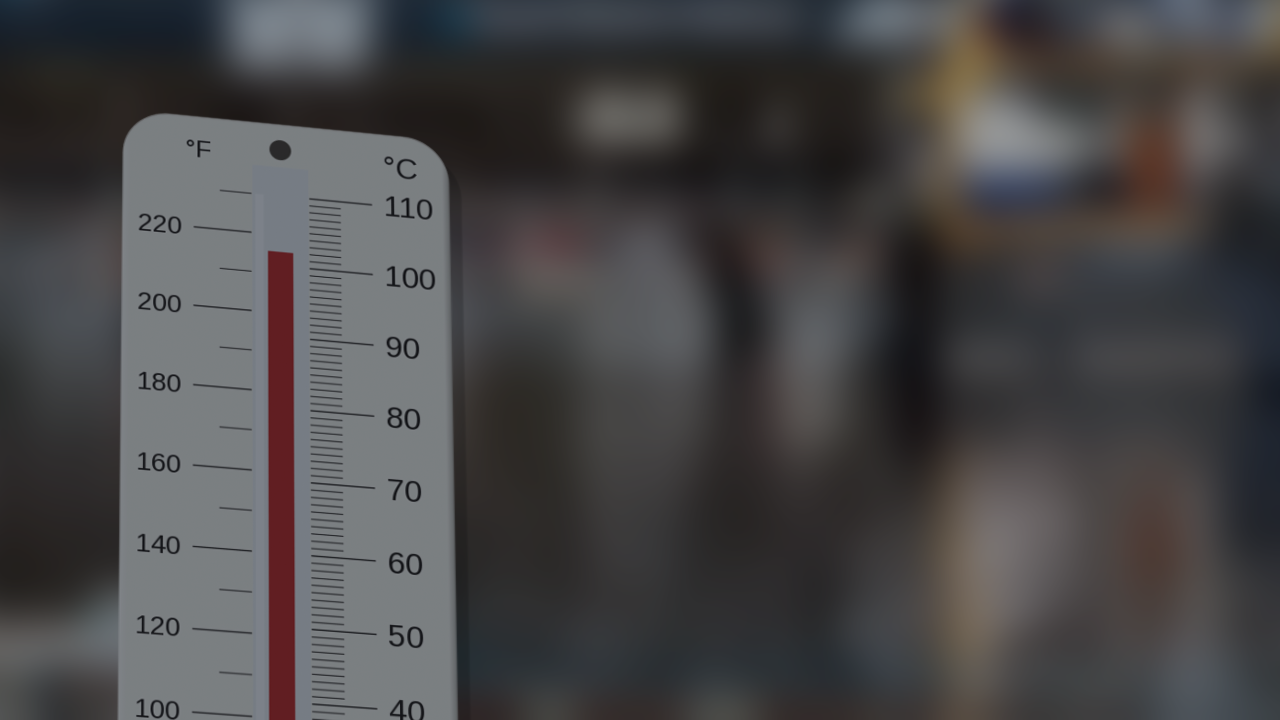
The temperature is 102 °C
